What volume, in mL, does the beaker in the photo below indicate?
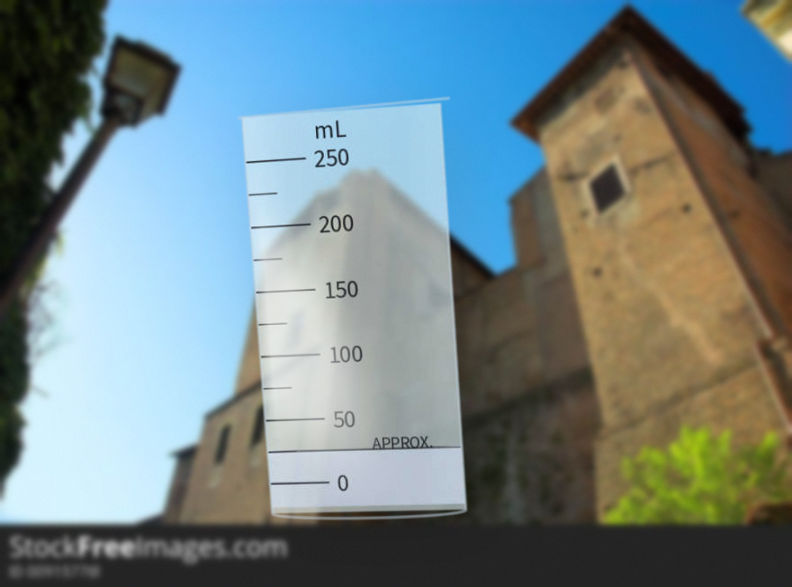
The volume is 25 mL
